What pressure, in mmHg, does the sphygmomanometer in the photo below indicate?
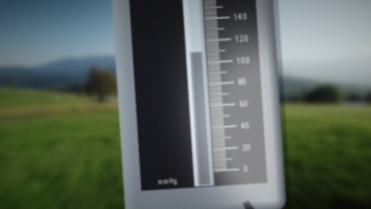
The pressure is 110 mmHg
